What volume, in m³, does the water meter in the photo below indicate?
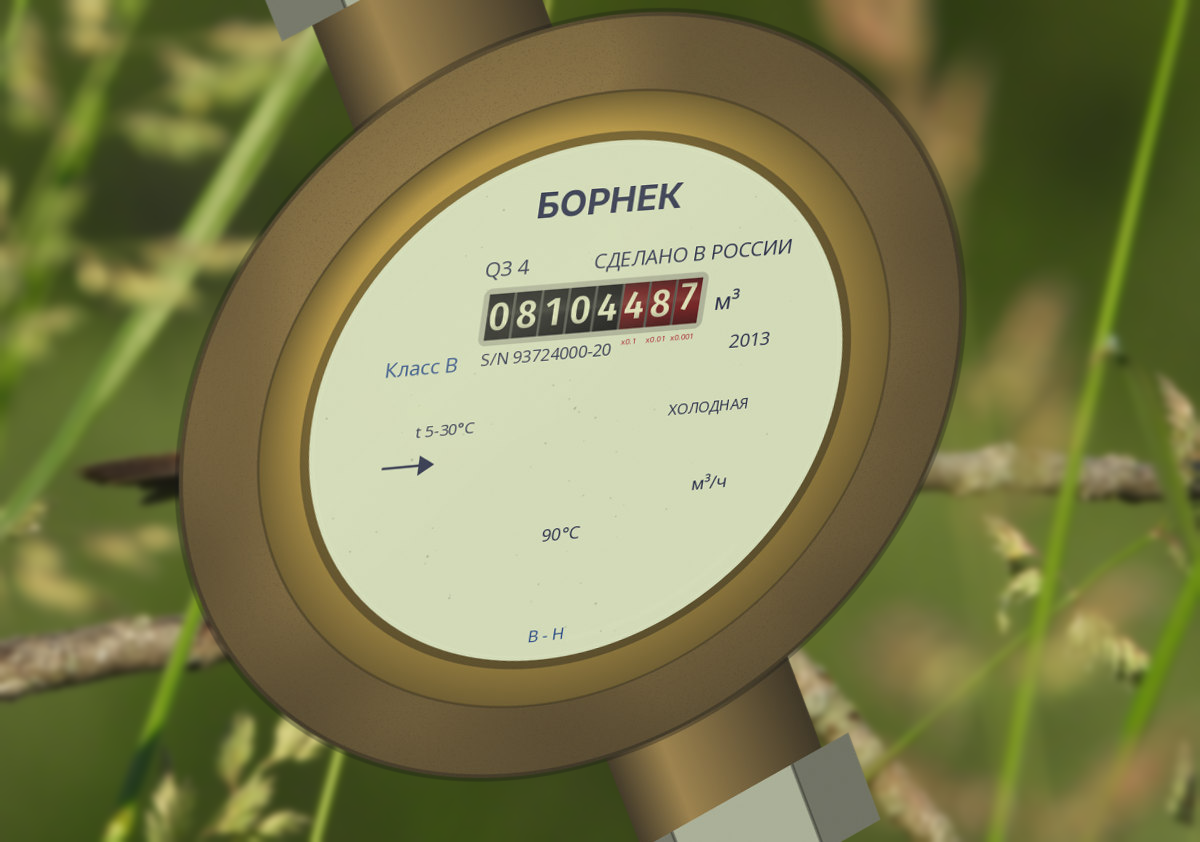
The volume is 8104.487 m³
